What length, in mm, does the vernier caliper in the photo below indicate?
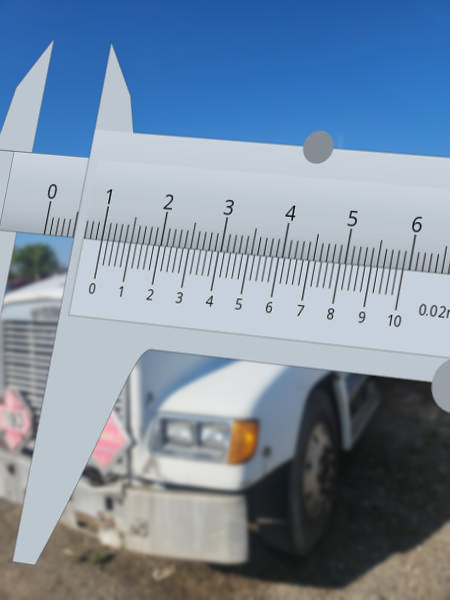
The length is 10.0 mm
